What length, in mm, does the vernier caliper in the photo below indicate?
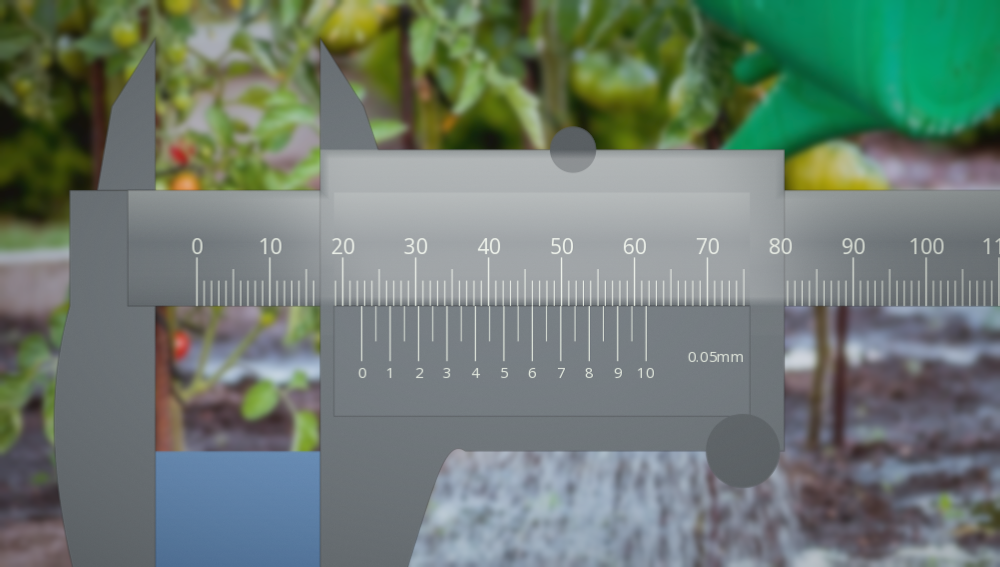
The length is 22.6 mm
